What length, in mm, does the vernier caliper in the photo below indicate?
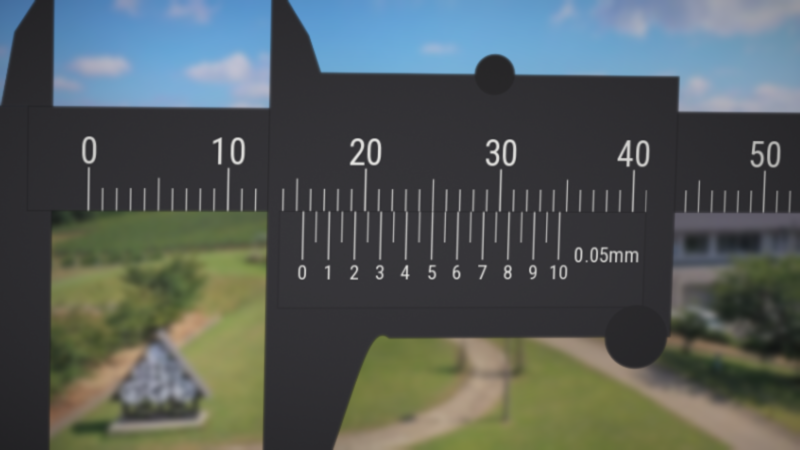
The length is 15.5 mm
